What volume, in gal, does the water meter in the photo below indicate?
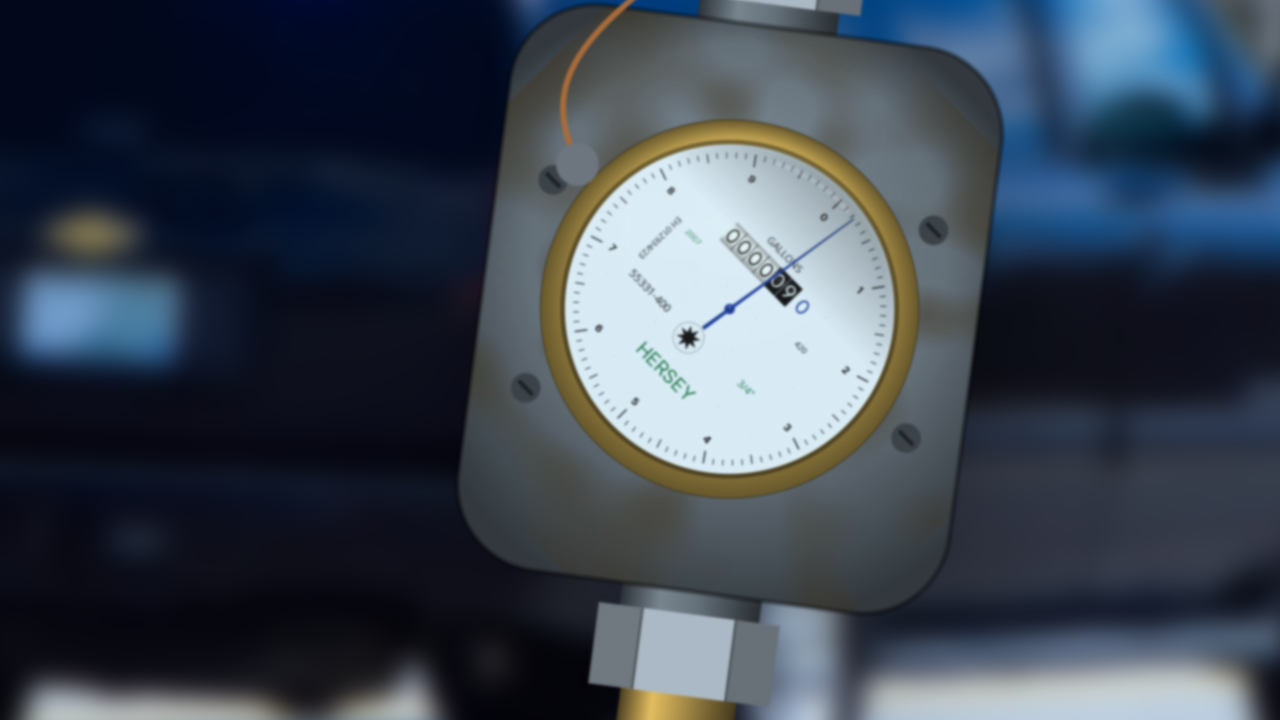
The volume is 90.2 gal
